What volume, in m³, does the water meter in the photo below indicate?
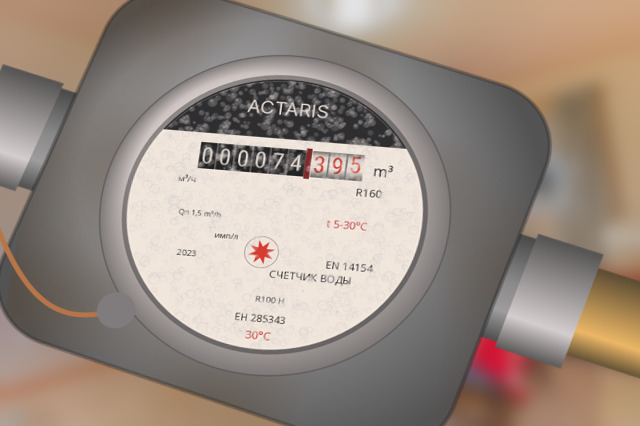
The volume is 74.395 m³
